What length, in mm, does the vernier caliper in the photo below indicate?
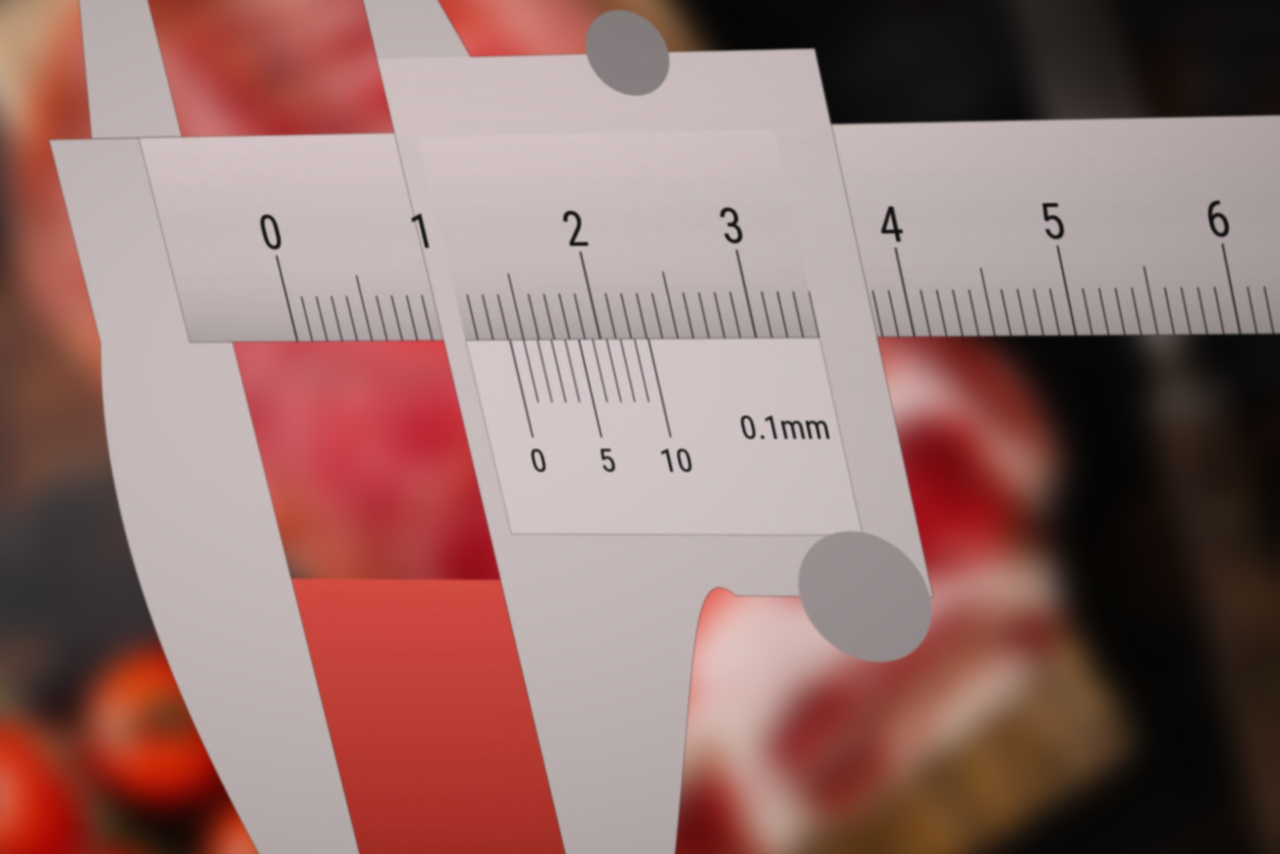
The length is 14.1 mm
